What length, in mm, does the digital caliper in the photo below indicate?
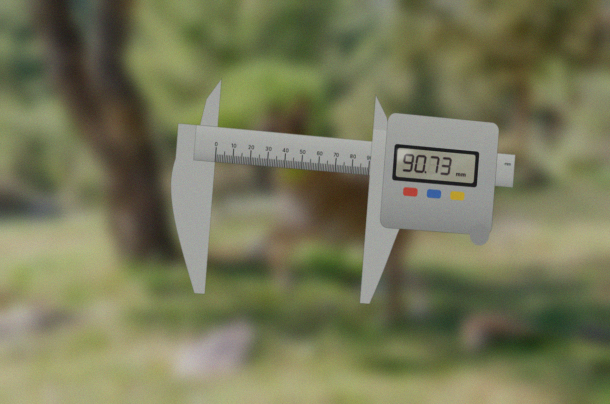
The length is 90.73 mm
